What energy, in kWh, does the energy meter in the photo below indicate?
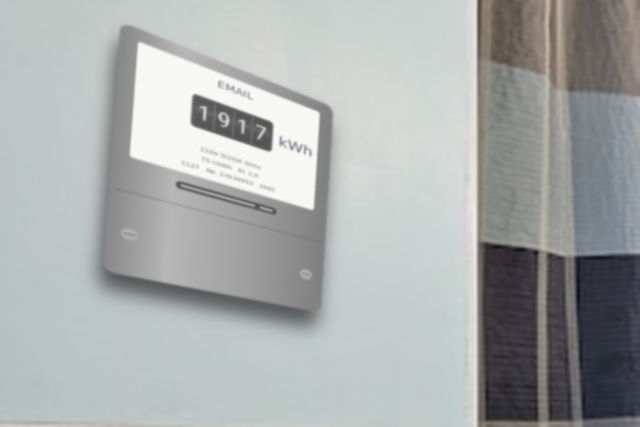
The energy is 1917 kWh
